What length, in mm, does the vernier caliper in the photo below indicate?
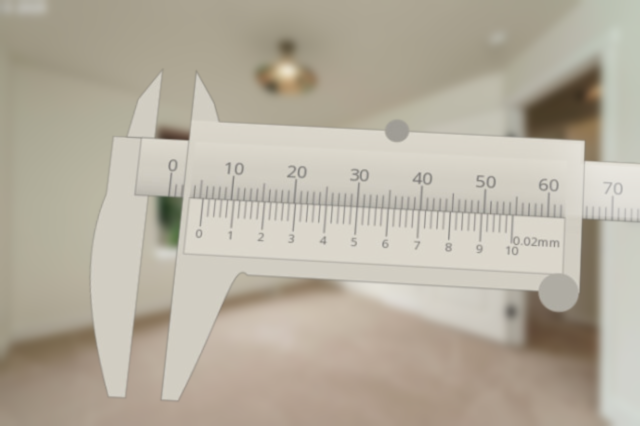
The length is 5.5 mm
